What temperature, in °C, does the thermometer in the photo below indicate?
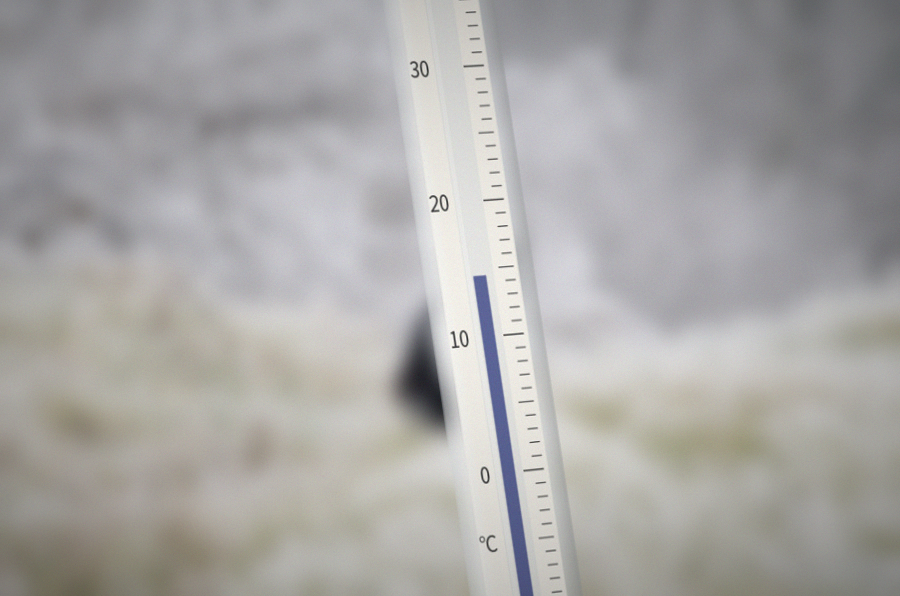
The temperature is 14.5 °C
